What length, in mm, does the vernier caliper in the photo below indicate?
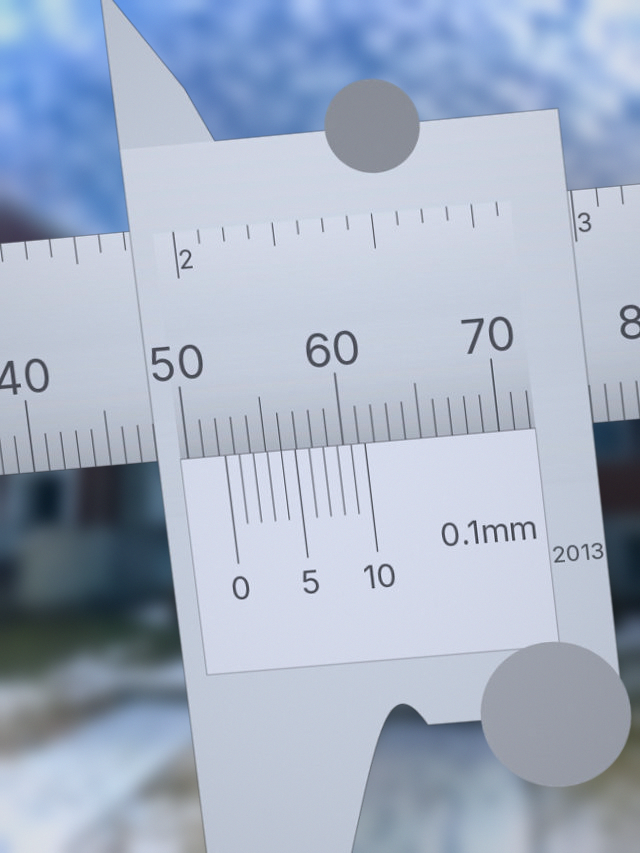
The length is 52.4 mm
